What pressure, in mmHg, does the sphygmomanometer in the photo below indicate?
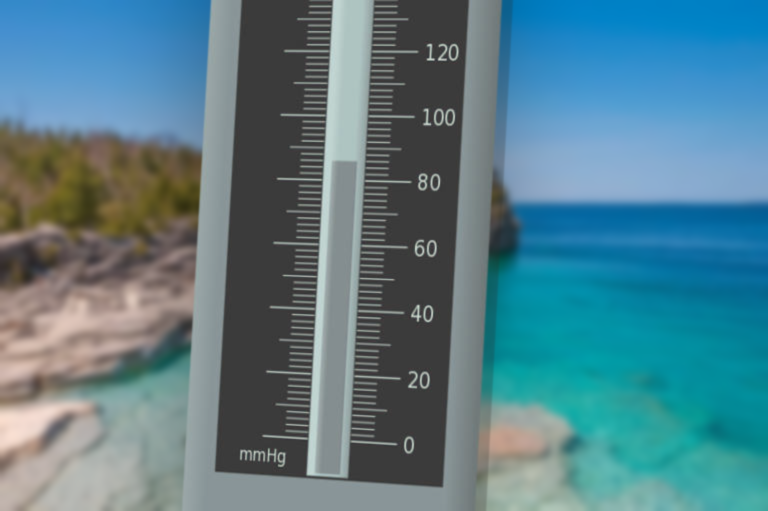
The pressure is 86 mmHg
